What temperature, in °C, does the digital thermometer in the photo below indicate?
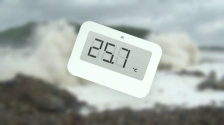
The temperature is 25.7 °C
